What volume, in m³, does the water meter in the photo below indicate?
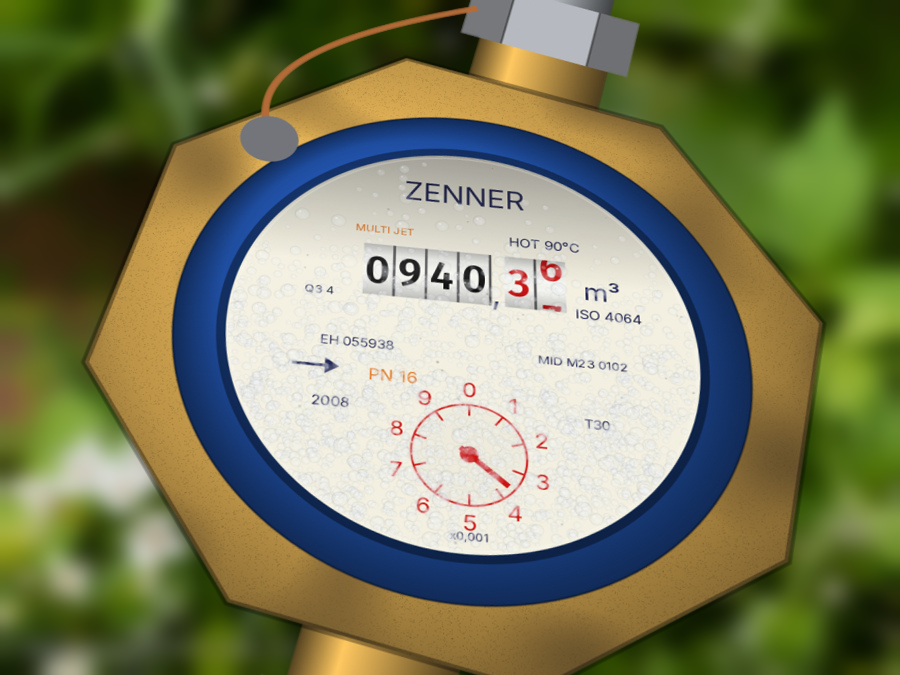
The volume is 940.363 m³
